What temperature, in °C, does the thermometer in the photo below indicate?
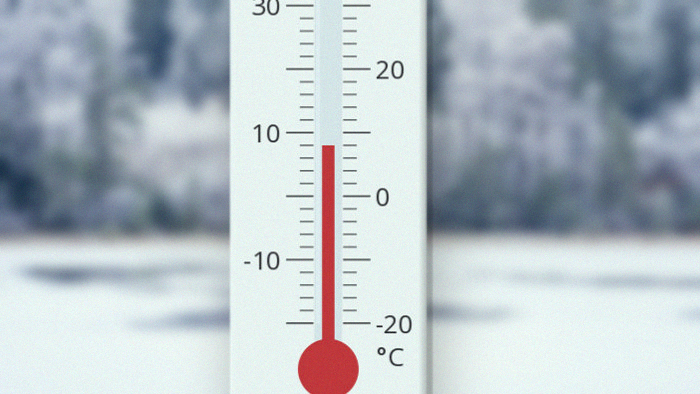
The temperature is 8 °C
